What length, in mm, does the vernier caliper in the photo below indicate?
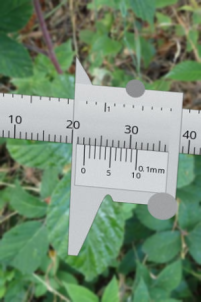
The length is 22.2 mm
